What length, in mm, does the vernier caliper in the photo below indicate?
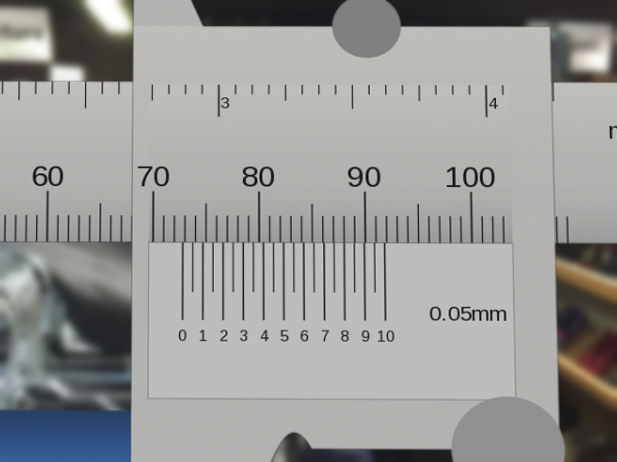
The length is 72.8 mm
